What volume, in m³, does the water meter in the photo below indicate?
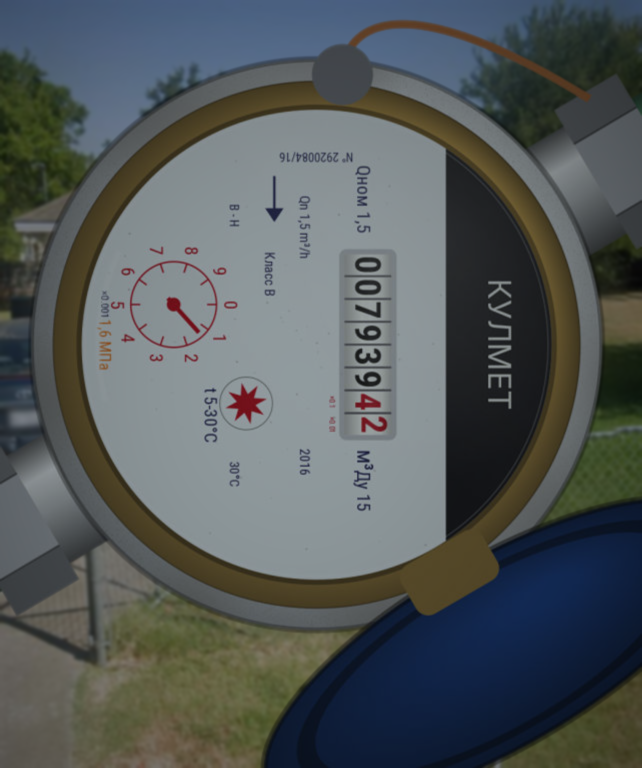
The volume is 7939.421 m³
